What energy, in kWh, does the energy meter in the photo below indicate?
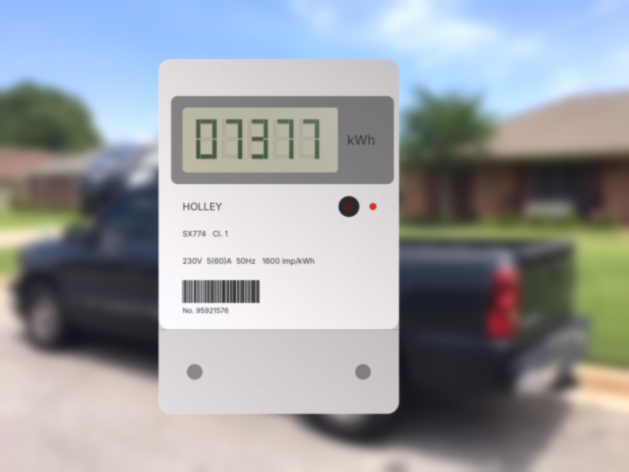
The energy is 7377 kWh
